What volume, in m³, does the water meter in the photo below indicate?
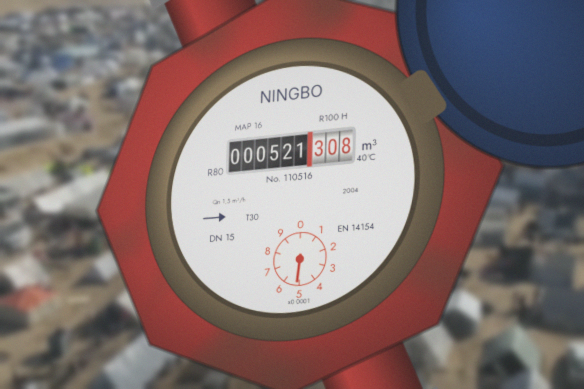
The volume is 521.3085 m³
